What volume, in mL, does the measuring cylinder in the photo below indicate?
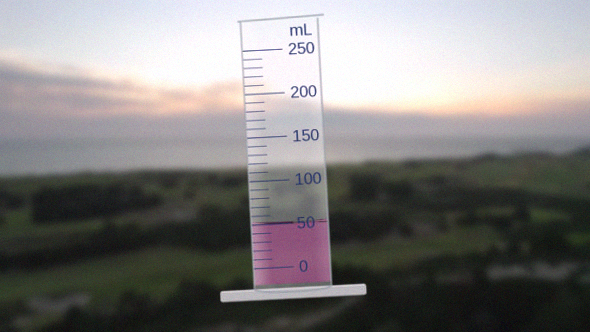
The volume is 50 mL
